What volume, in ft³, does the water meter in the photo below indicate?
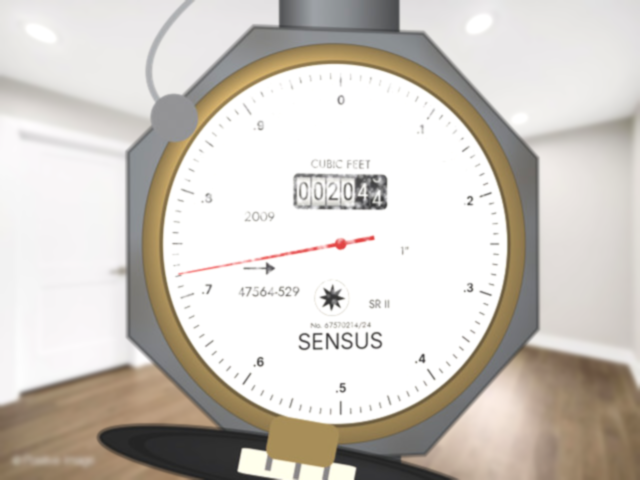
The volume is 2043.72 ft³
